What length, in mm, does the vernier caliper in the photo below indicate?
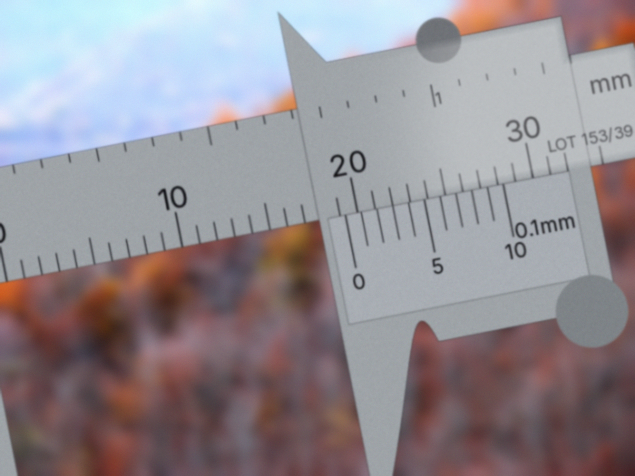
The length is 19.3 mm
